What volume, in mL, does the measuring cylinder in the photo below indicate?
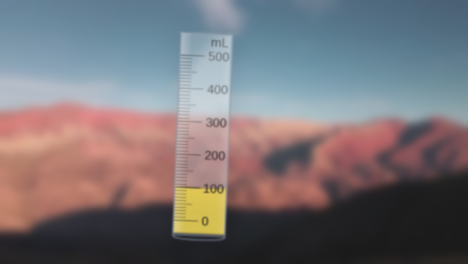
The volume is 100 mL
